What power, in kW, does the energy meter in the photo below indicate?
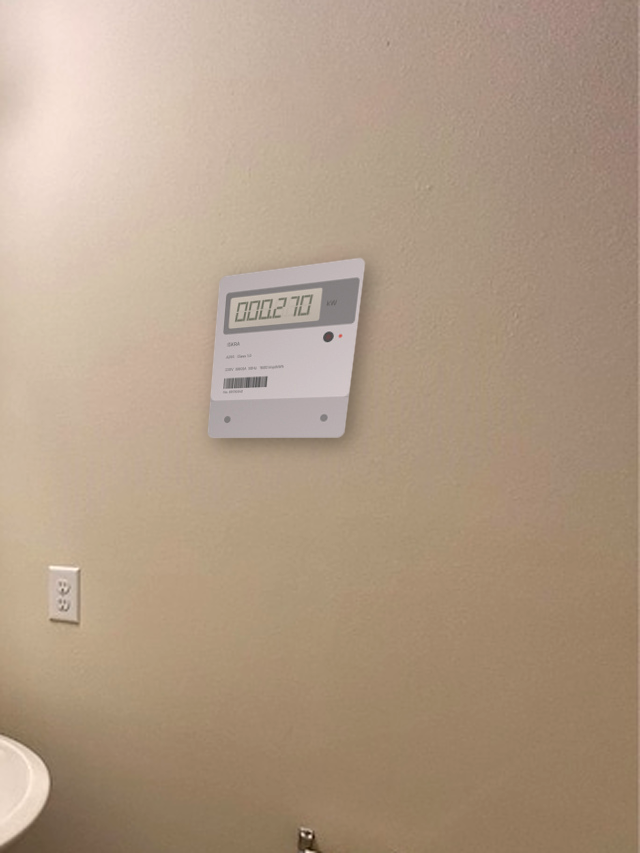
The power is 0.270 kW
